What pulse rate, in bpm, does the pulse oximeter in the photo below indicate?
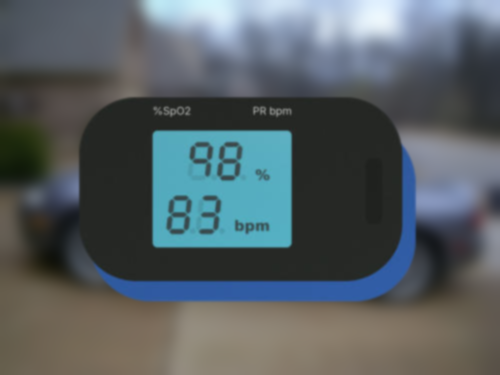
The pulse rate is 83 bpm
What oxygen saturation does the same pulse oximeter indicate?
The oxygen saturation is 98 %
